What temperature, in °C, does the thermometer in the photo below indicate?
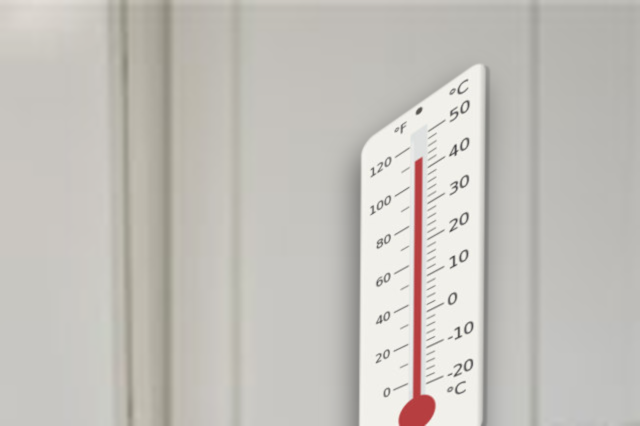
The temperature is 44 °C
